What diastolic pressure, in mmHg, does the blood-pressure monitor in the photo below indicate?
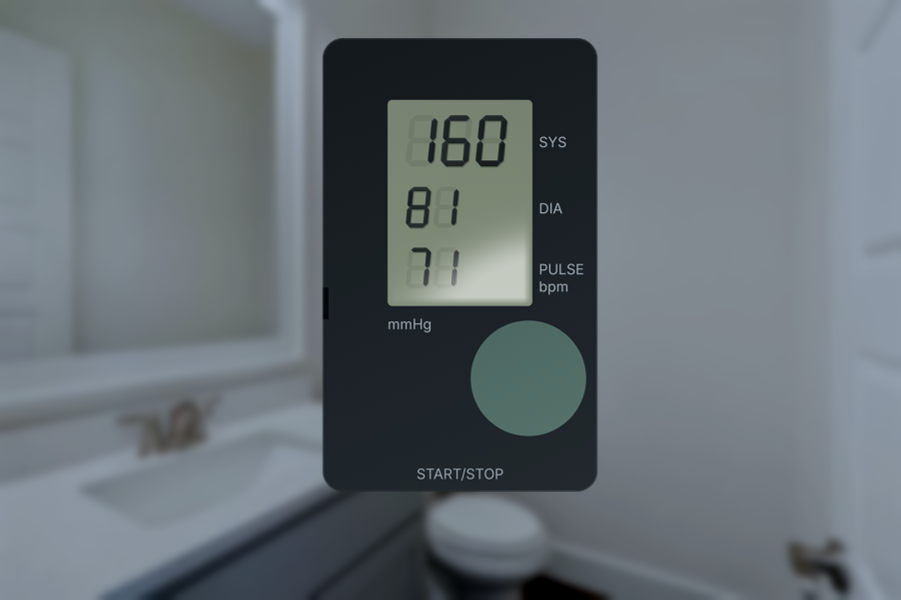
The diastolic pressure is 81 mmHg
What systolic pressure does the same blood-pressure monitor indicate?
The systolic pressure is 160 mmHg
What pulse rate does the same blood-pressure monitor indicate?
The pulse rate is 71 bpm
